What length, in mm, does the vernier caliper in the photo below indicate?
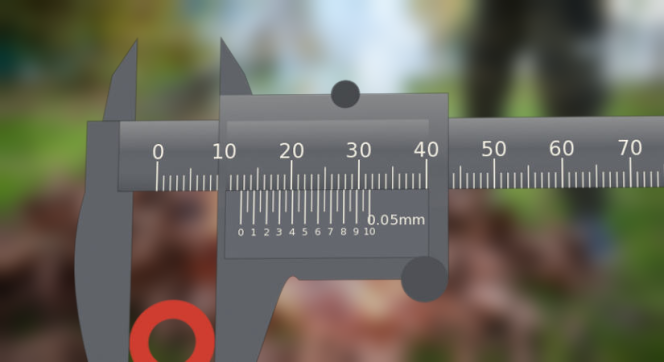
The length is 12.6 mm
